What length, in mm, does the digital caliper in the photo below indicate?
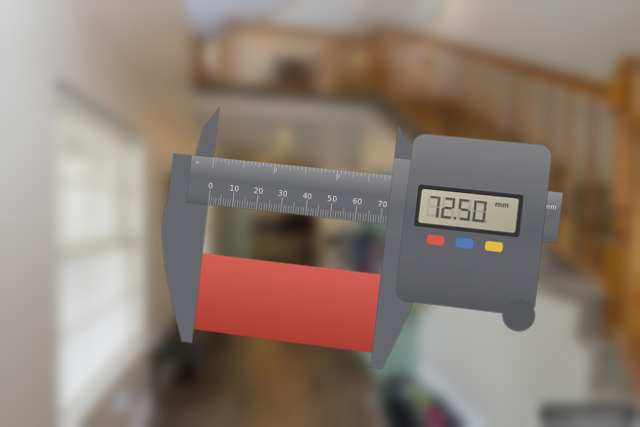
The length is 72.50 mm
